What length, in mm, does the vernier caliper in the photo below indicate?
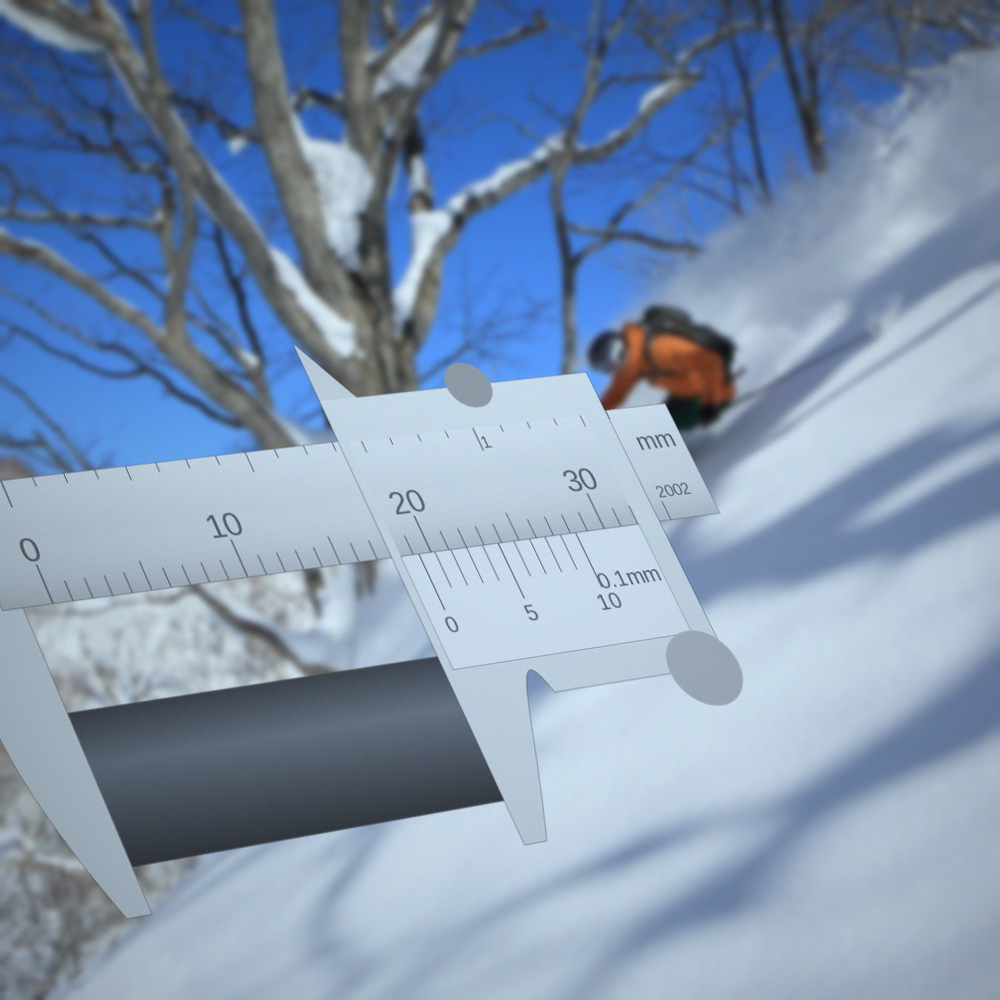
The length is 19.3 mm
